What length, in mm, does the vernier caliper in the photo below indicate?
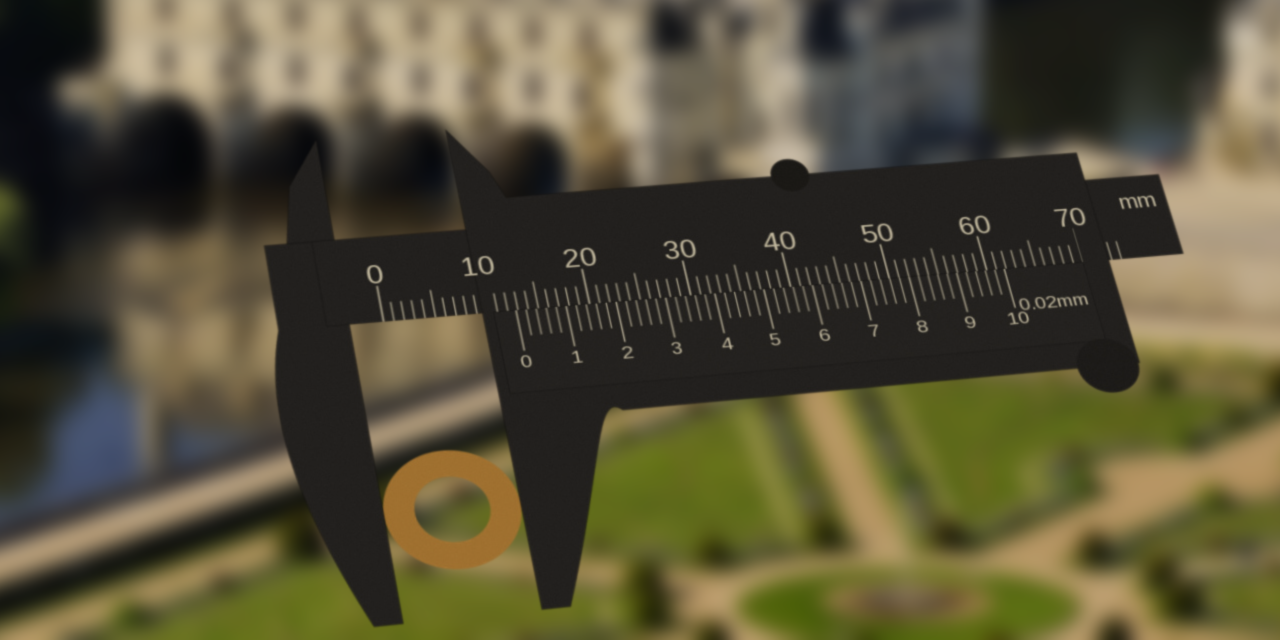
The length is 12.8 mm
